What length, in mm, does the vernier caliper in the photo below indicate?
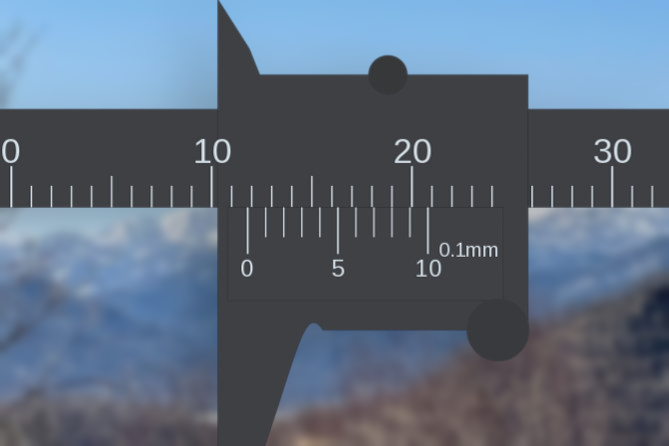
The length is 11.8 mm
